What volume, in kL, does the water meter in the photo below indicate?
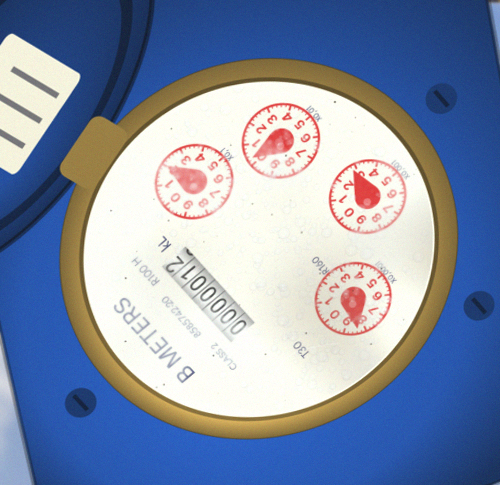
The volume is 12.2028 kL
